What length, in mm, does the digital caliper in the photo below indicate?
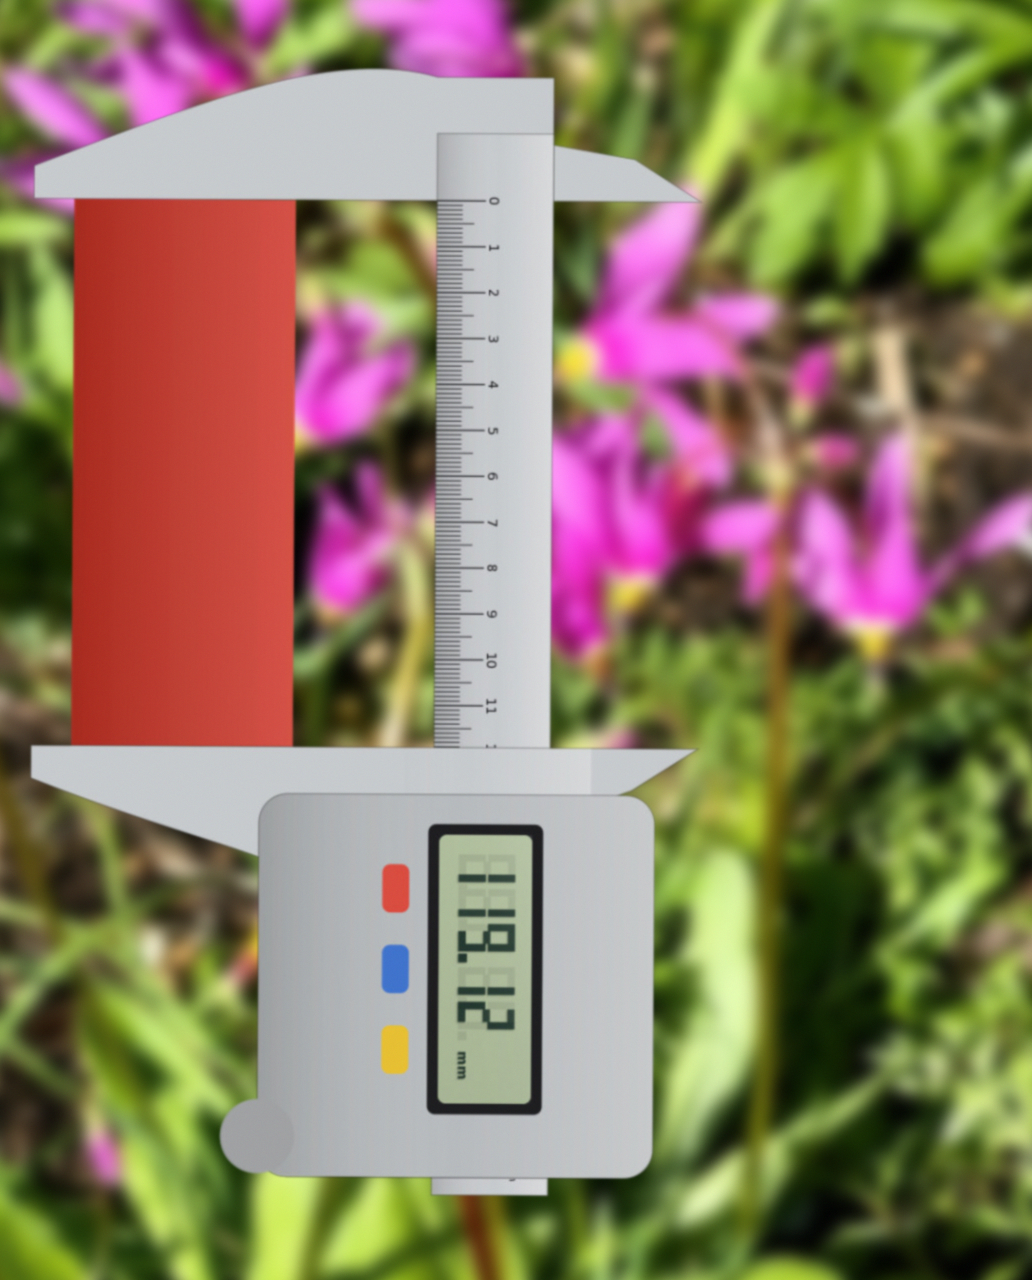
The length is 119.12 mm
